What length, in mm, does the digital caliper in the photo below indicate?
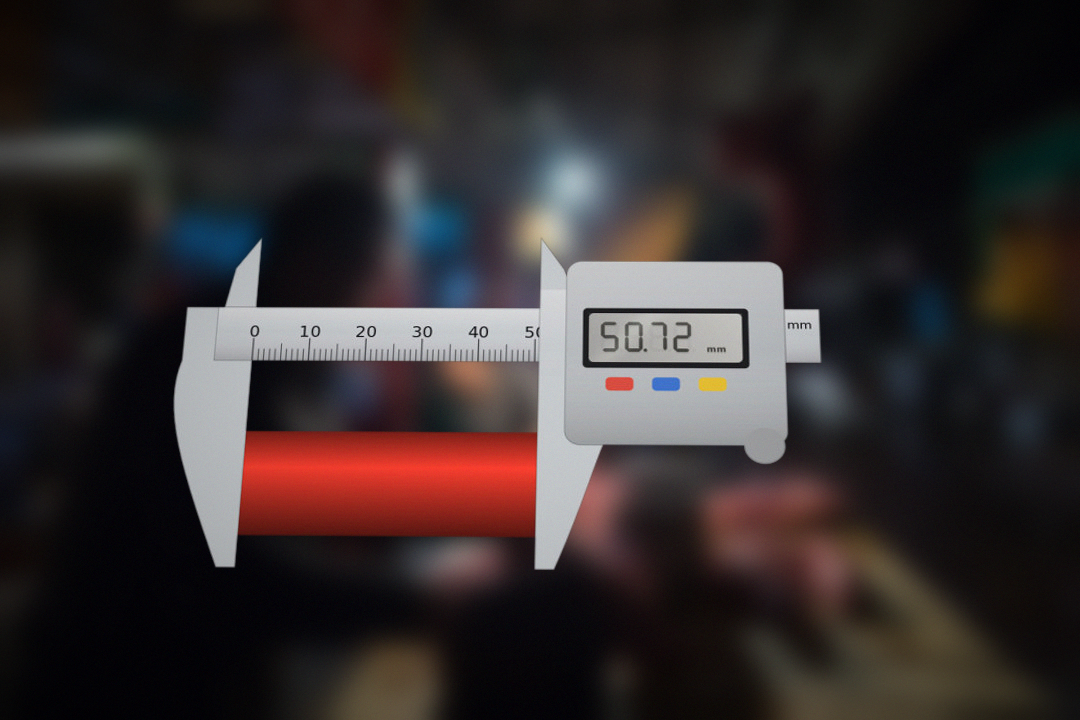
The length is 50.72 mm
